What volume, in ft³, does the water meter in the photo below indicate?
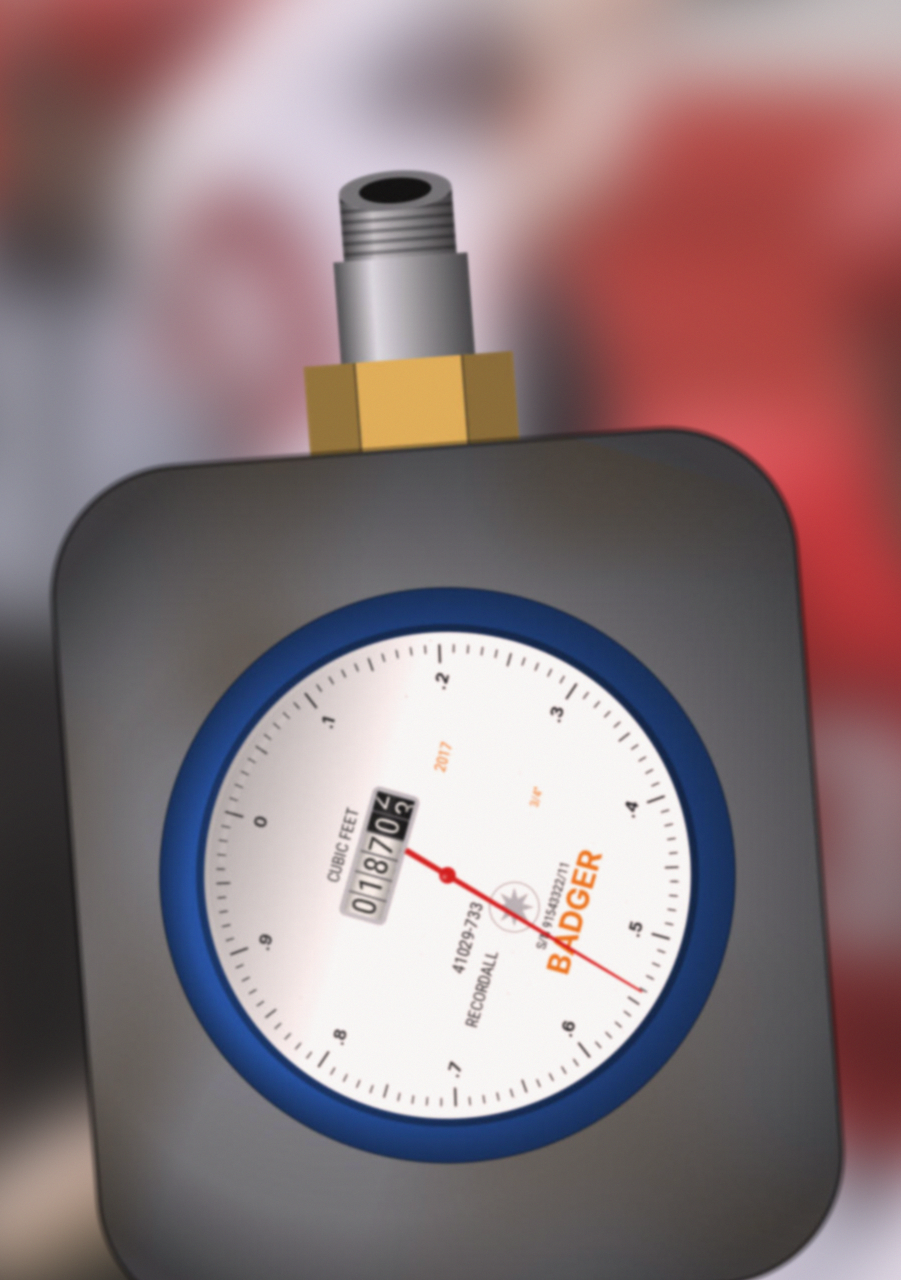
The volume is 18702.54 ft³
